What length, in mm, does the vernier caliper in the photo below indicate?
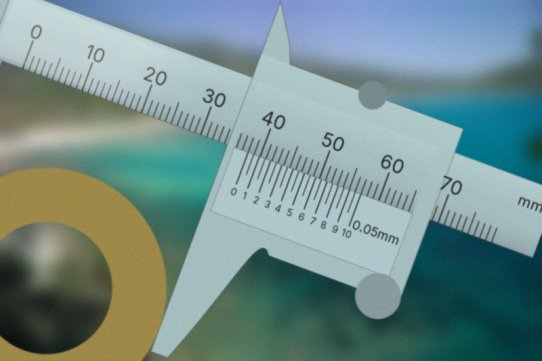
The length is 38.0 mm
